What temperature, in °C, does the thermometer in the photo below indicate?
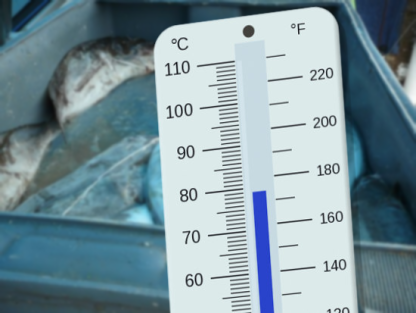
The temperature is 79 °C
